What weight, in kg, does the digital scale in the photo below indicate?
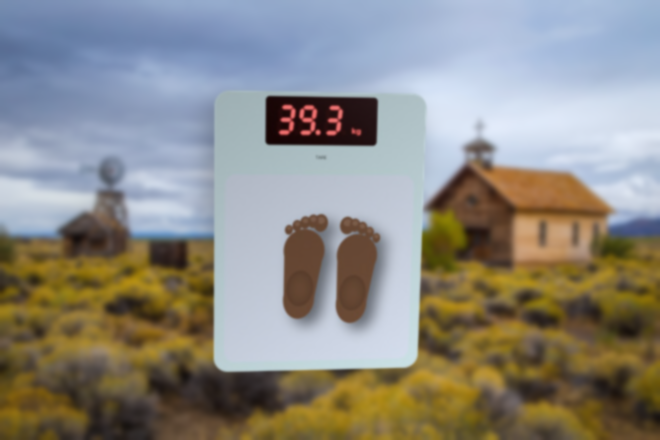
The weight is 39.3 kg
